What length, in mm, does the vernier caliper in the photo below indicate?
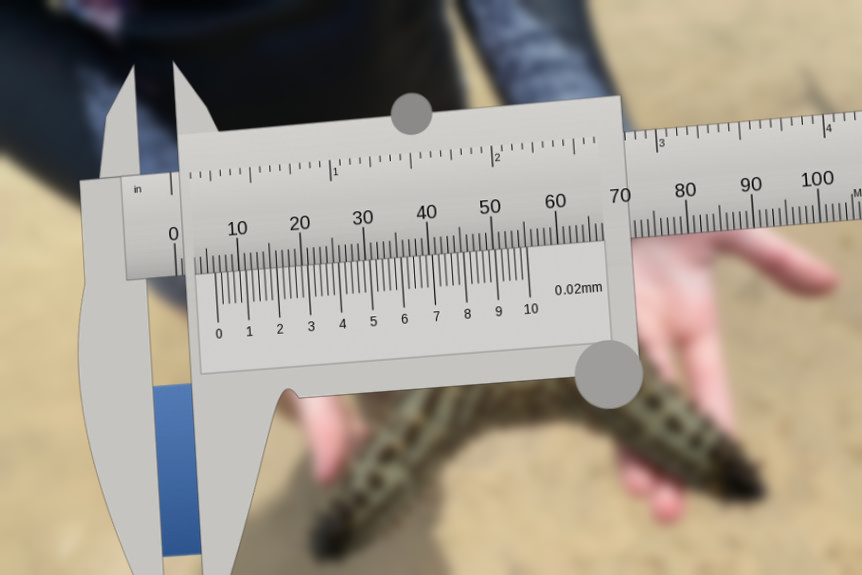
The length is 6.2 mm
